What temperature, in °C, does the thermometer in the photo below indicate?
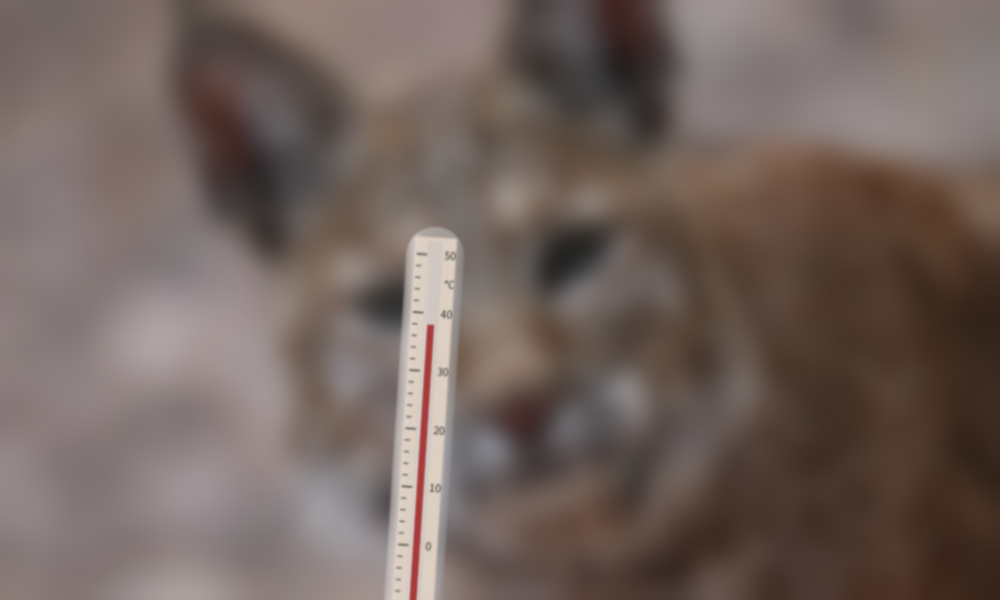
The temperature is 38 °C
